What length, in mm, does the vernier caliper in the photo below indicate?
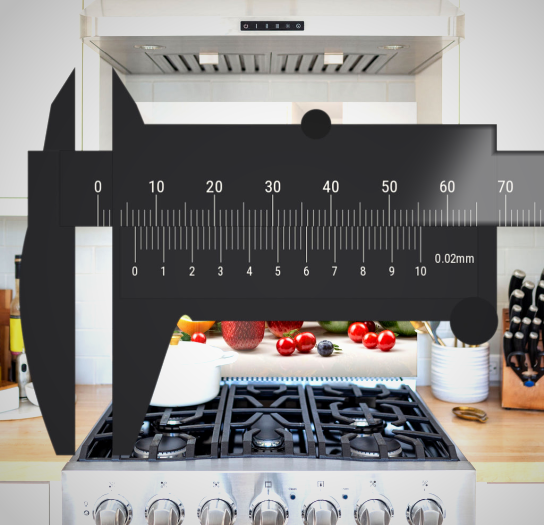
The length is 6.4 mm
